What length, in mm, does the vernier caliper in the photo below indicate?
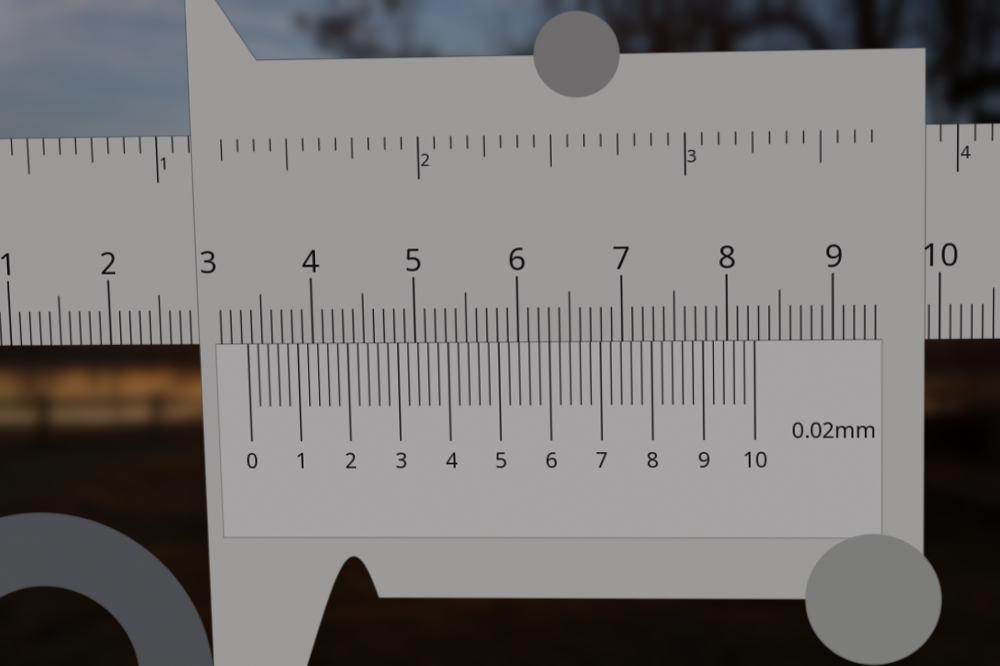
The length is 33.6 mm
